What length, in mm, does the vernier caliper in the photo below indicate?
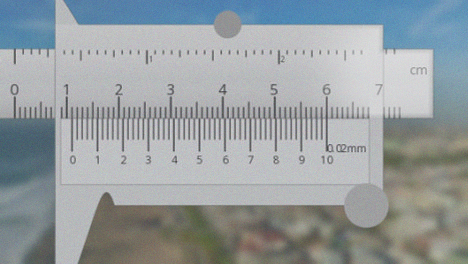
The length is 11.0 mm
